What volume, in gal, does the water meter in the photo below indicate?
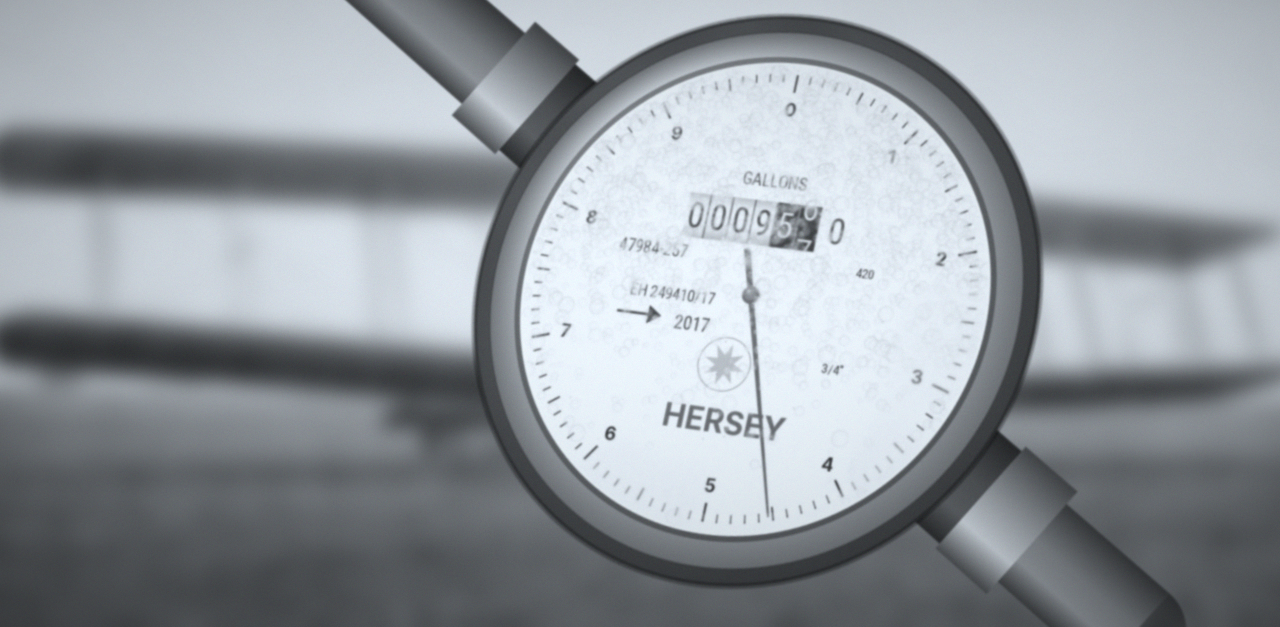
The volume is 9564.5 gal
